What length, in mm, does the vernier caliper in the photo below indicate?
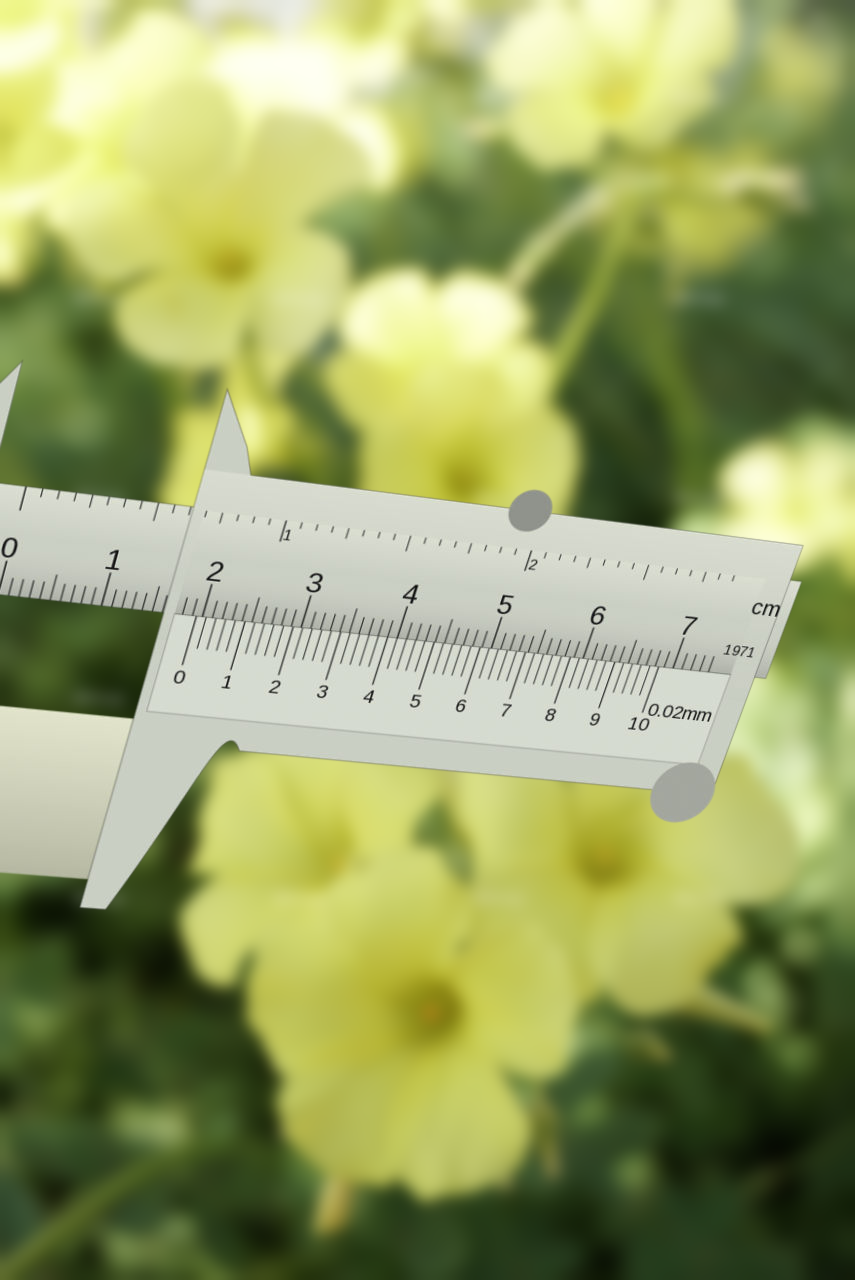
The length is 19.4 mm
